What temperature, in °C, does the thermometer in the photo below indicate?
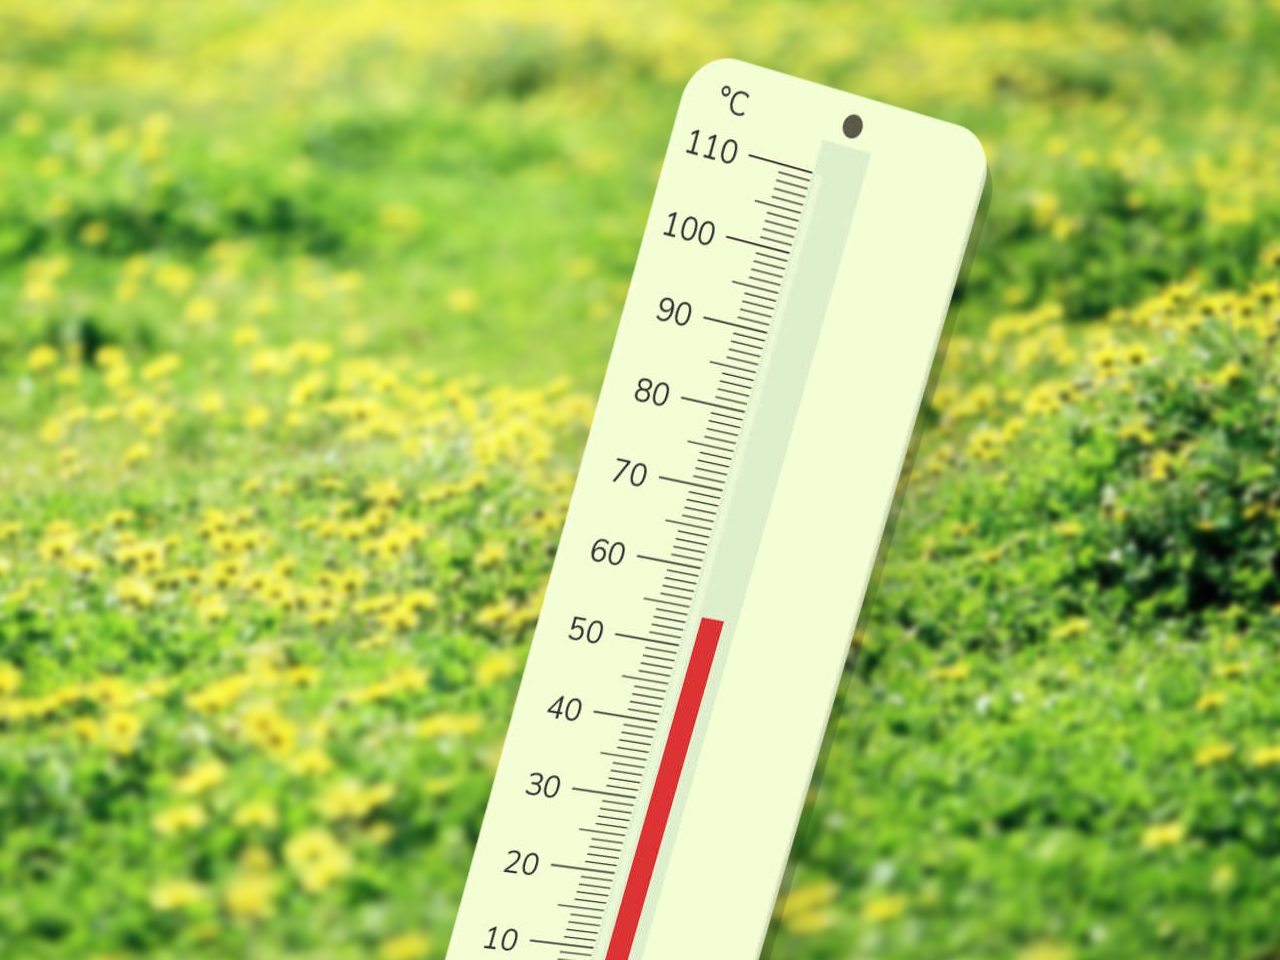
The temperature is 54 °C
